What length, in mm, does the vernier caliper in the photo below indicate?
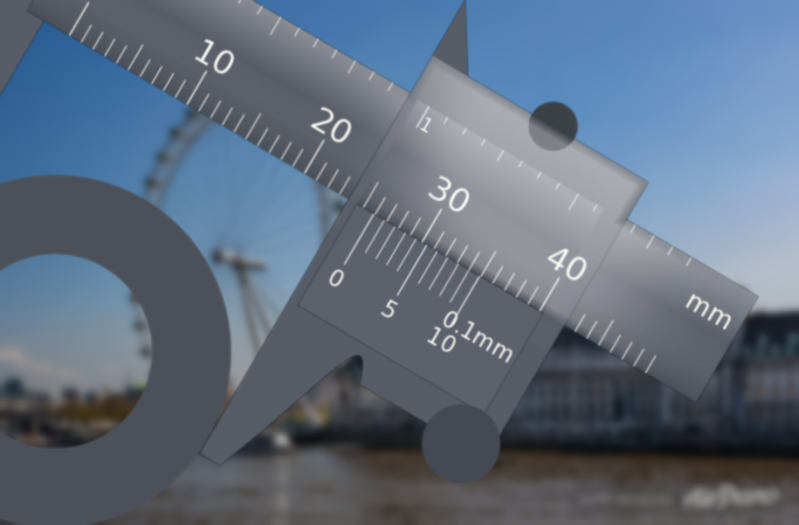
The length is 25.9 mm
